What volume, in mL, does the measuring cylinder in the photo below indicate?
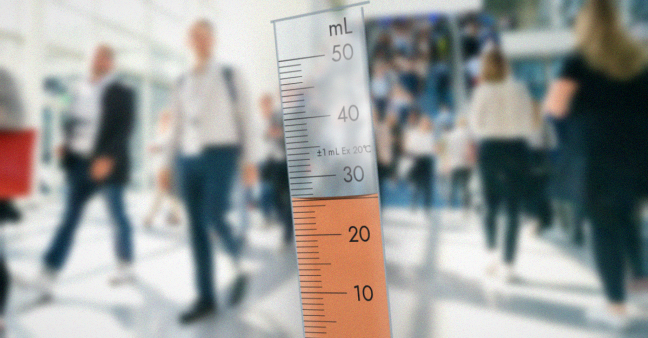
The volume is 26 mL
